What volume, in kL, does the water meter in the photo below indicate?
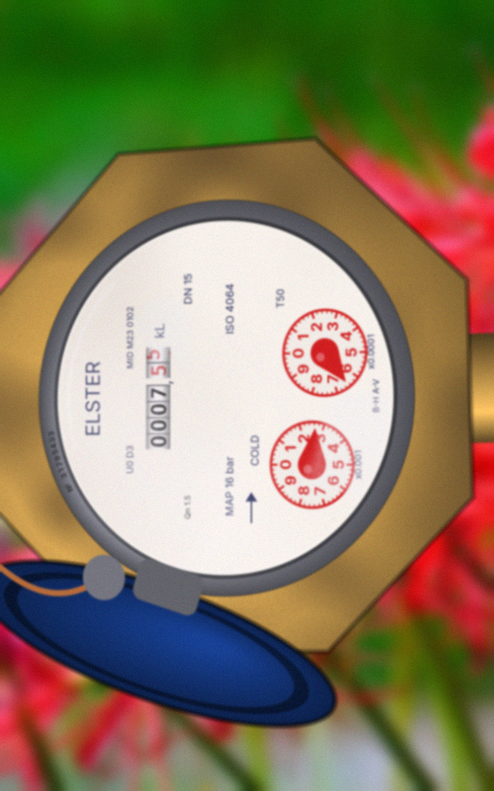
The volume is 7.5526 kL
